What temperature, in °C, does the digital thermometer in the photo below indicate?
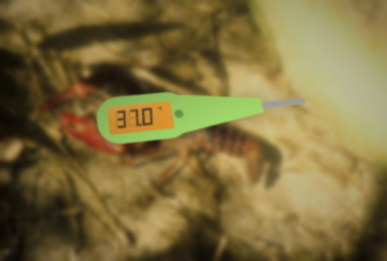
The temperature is 37.0 °C
